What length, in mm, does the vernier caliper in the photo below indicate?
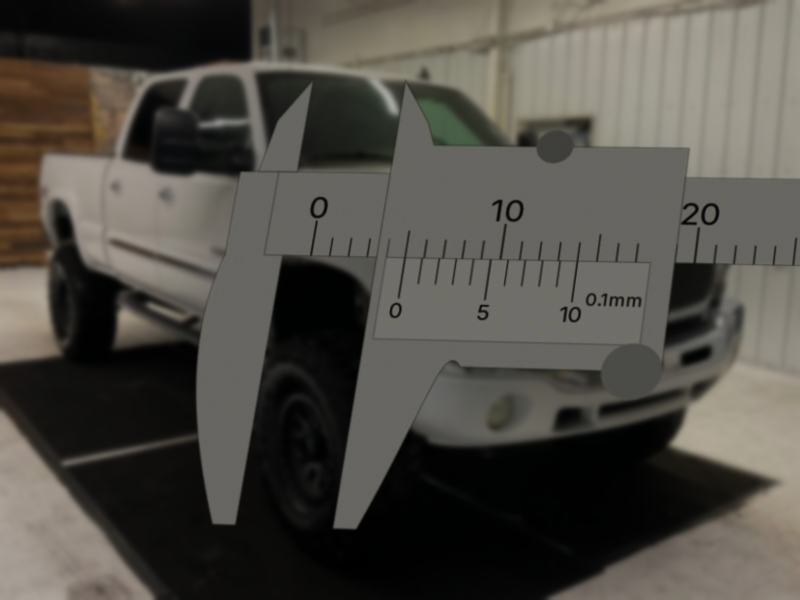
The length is 5.0 mm
